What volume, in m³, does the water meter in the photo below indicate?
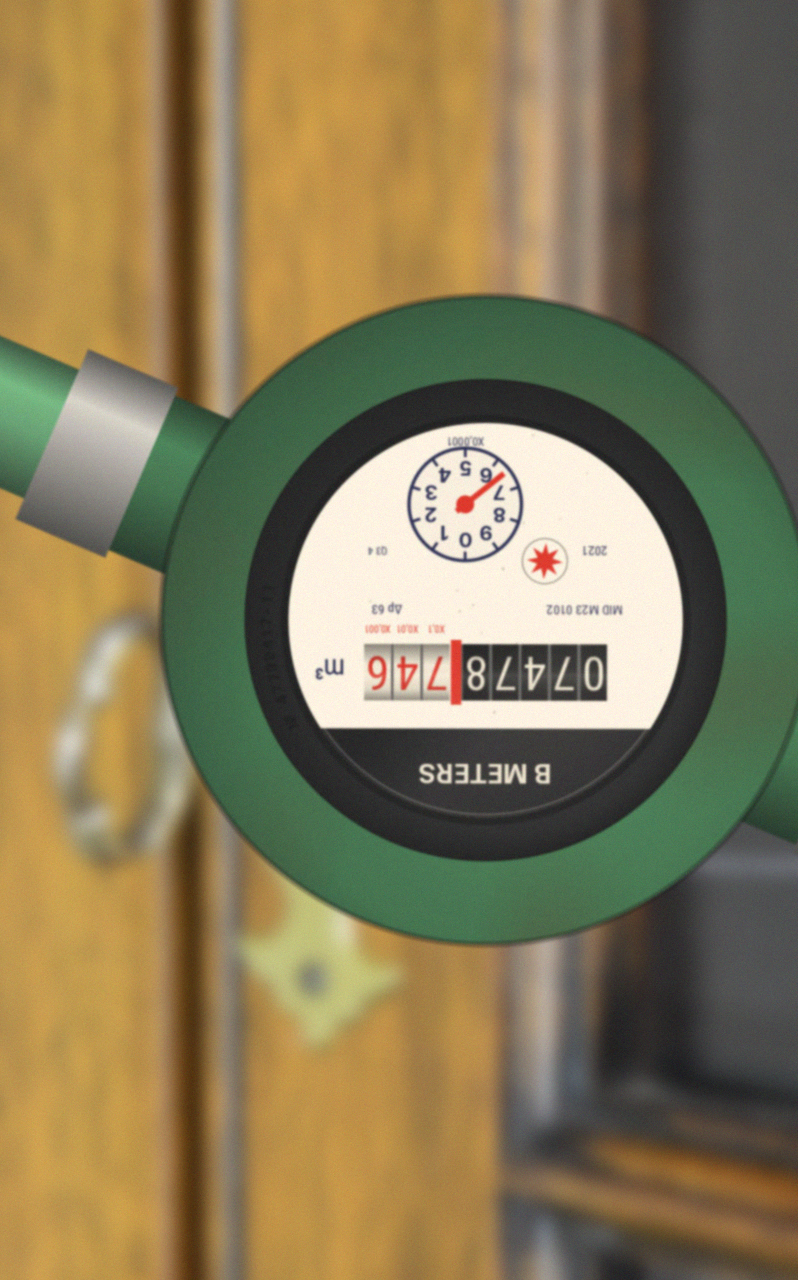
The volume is 7478.7466 m³
